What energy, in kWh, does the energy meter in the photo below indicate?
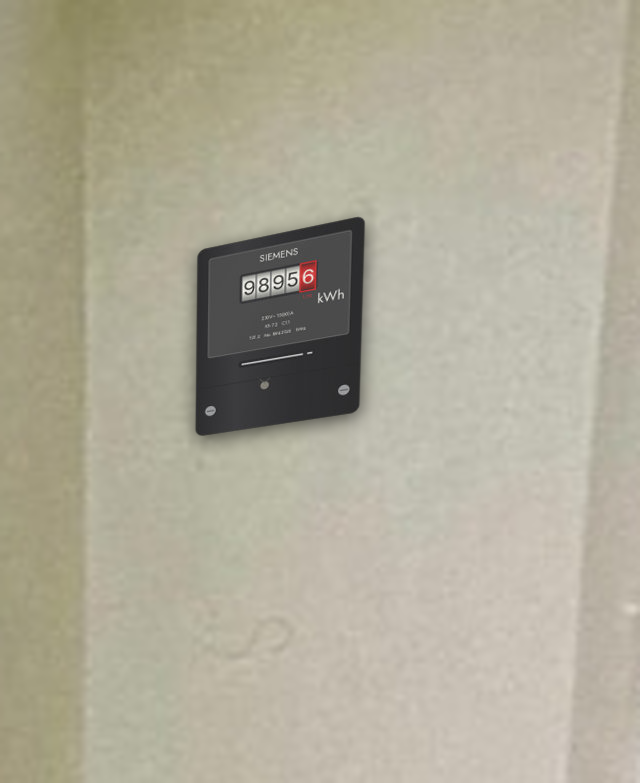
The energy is 9895.6 kWh
